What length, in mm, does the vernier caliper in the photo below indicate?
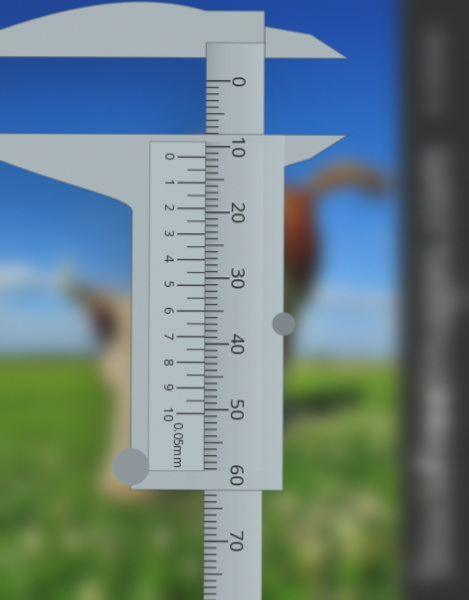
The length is 11.6 mm
